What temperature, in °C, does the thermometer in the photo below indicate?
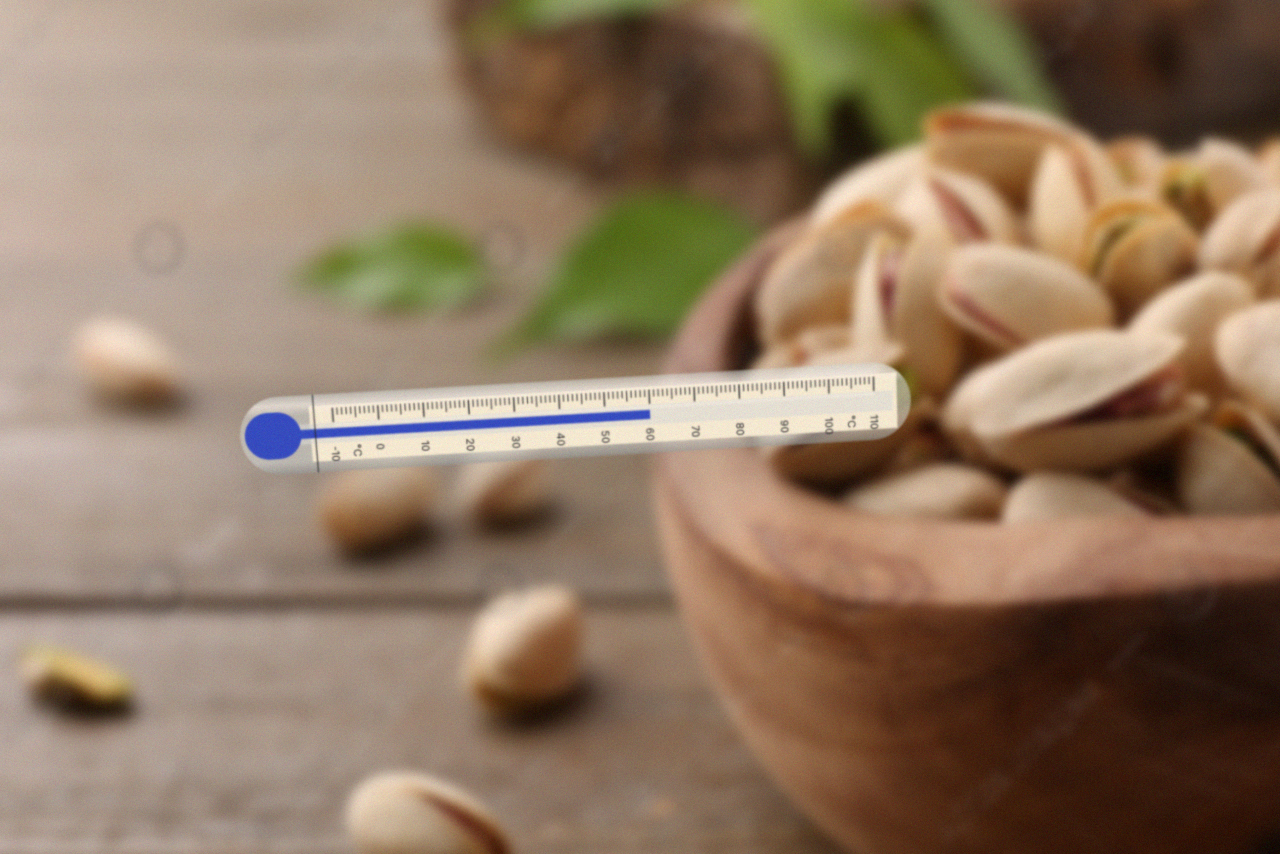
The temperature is 60 °C
